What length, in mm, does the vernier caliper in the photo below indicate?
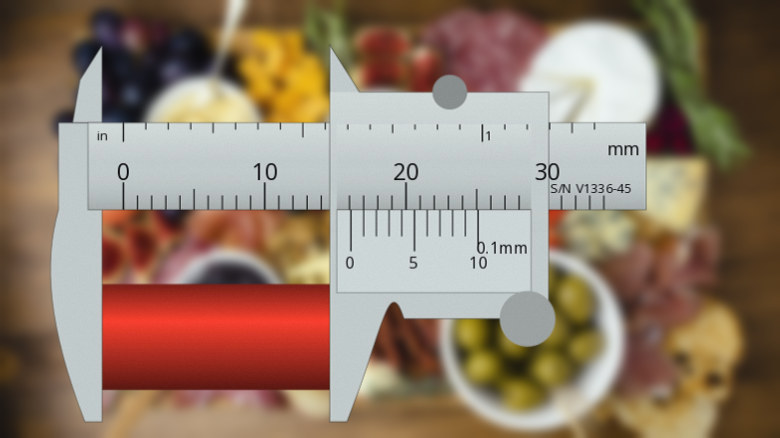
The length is 16.1 mm
